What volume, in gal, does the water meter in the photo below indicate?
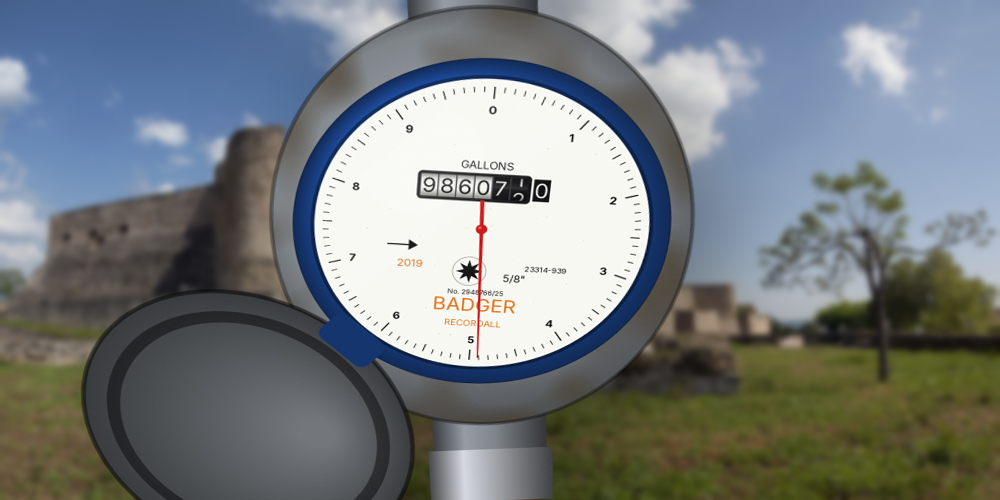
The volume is 9860714.9 gal
